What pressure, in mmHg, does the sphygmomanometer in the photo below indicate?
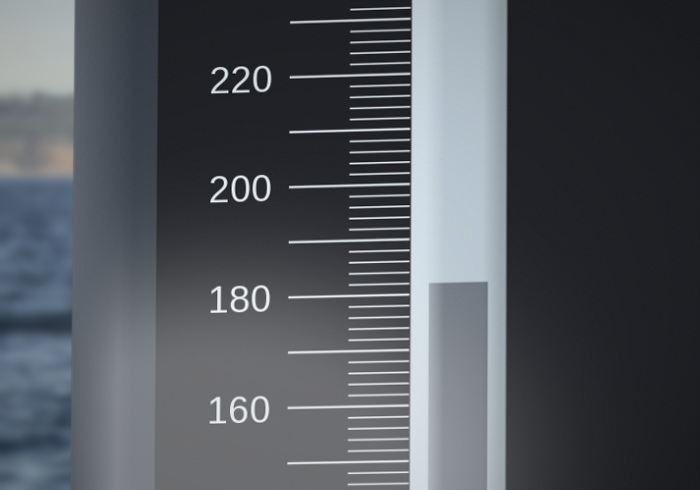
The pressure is 182 mmHg
